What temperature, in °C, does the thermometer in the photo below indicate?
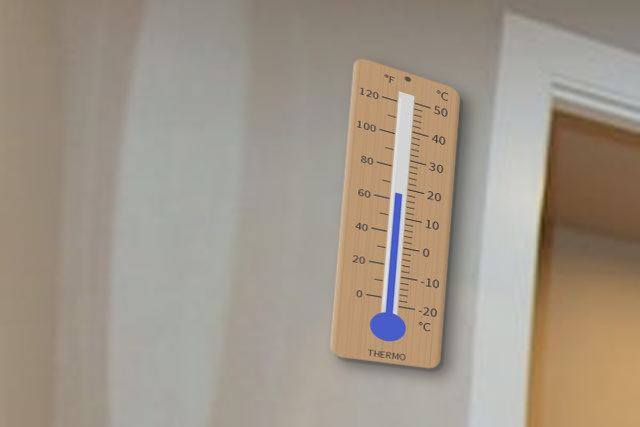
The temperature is 18 °C
